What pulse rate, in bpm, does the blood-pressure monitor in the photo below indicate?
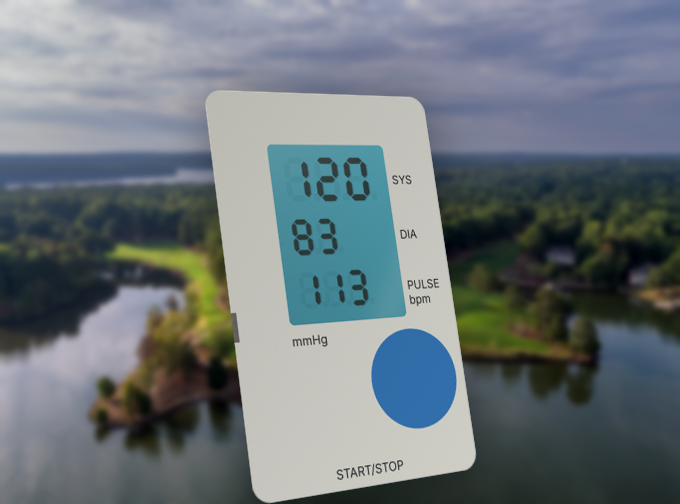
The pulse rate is 113 bpm
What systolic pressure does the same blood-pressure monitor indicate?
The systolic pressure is 120 mmHg
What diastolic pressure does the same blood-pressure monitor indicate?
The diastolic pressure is 83 mmHg
